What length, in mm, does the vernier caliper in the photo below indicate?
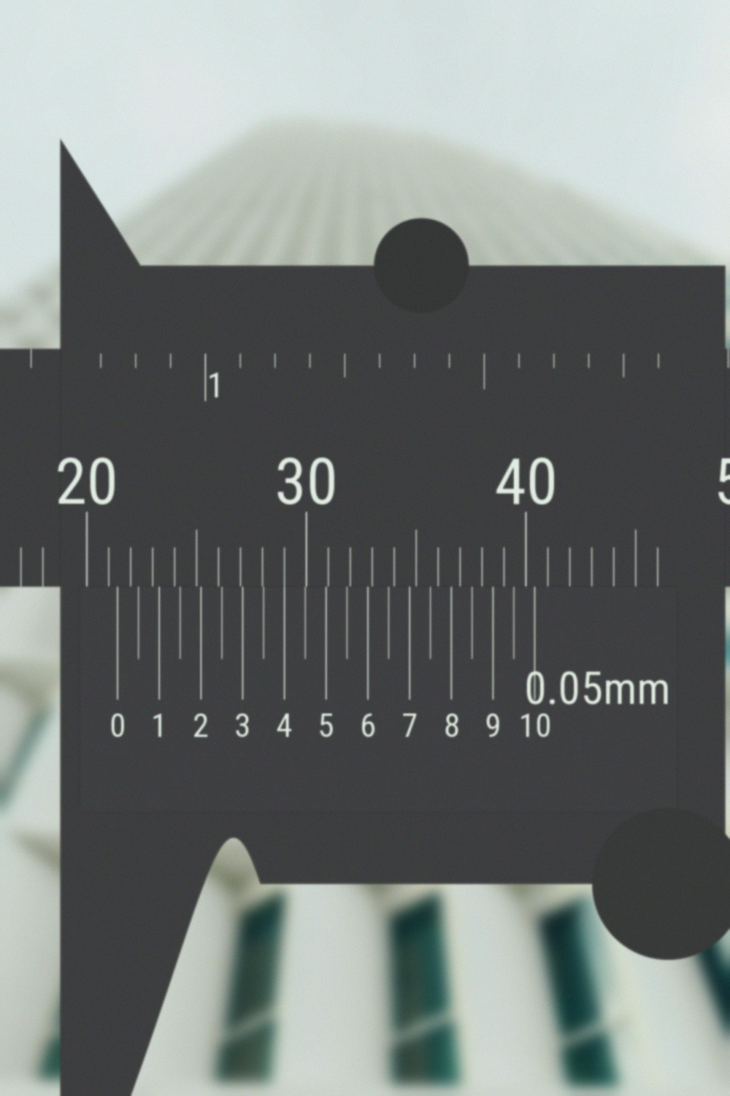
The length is 21.4 mm
